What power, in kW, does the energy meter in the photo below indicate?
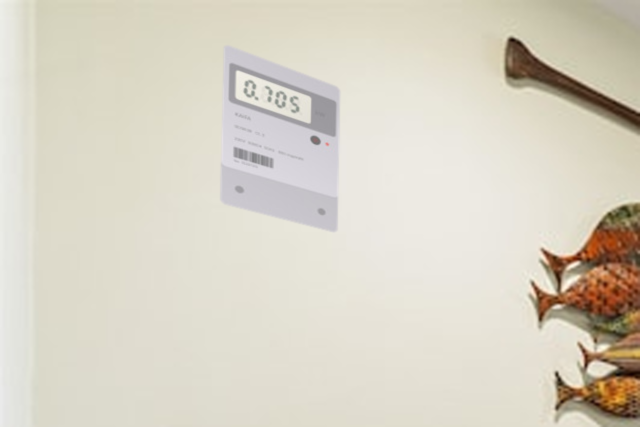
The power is 0.705 kW
